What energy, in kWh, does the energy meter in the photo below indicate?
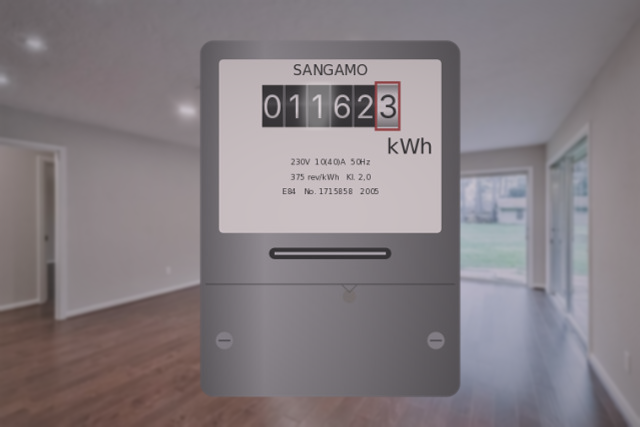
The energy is 1162.3 kWh
